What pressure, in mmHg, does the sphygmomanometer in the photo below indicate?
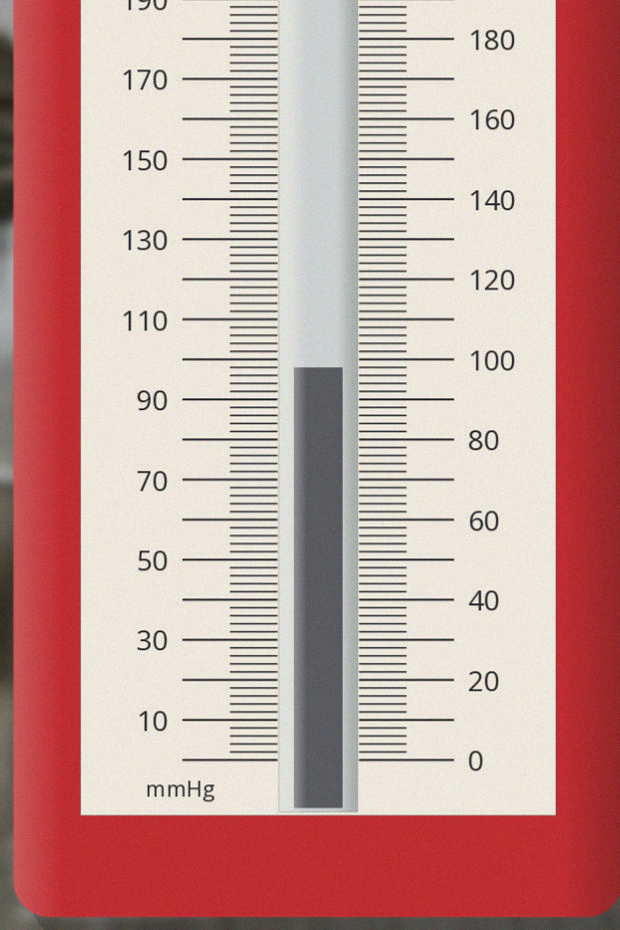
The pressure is 98 mmHg
